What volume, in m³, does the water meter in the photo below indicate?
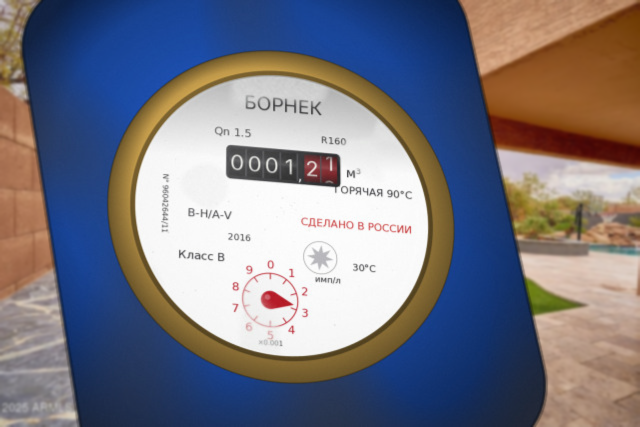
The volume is 1.212 m³
